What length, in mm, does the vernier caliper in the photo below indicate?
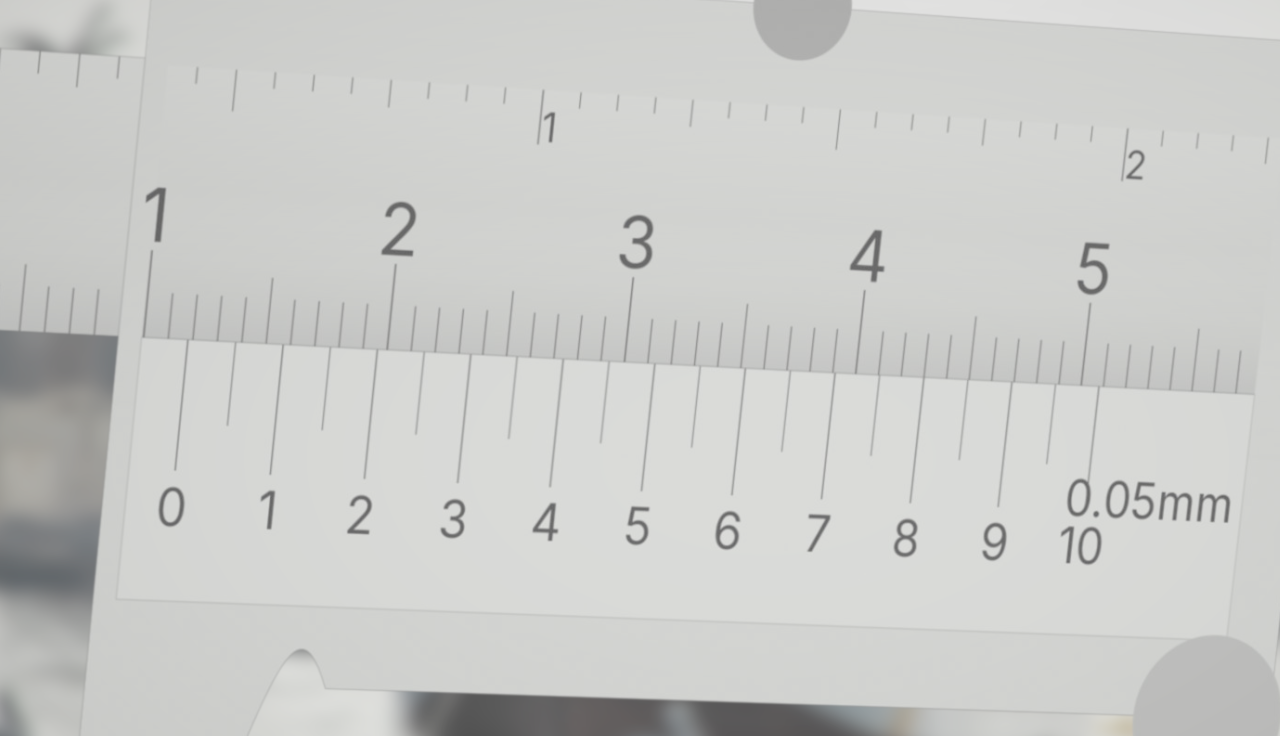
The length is 11.8 mm
